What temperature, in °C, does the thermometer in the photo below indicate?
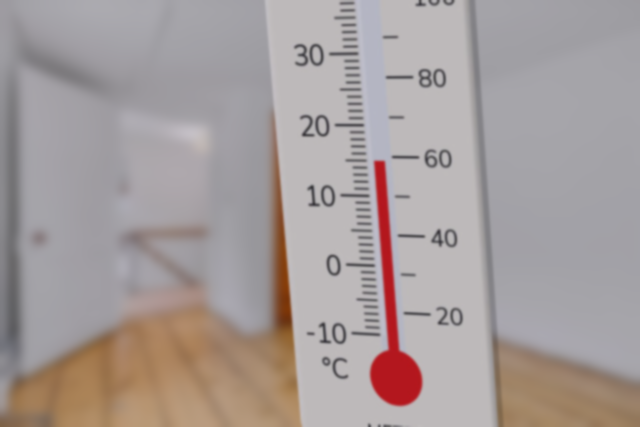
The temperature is 15 °C
